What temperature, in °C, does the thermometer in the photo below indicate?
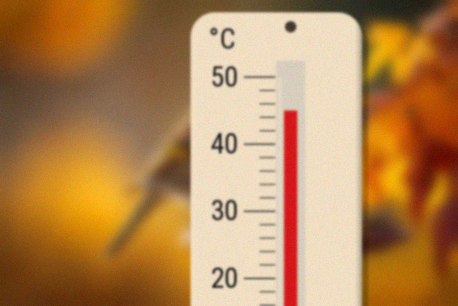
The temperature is 45 °C
